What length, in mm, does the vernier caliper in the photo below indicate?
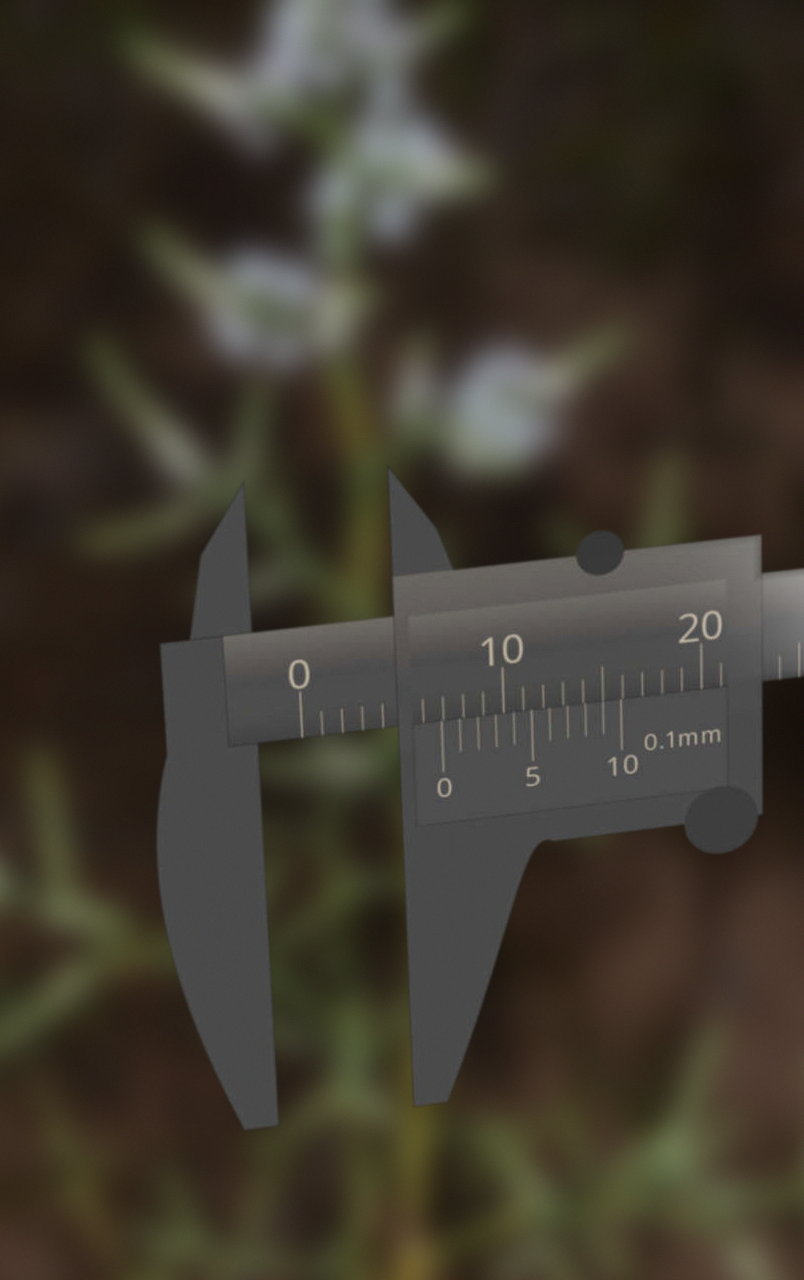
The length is 6.9 mm
